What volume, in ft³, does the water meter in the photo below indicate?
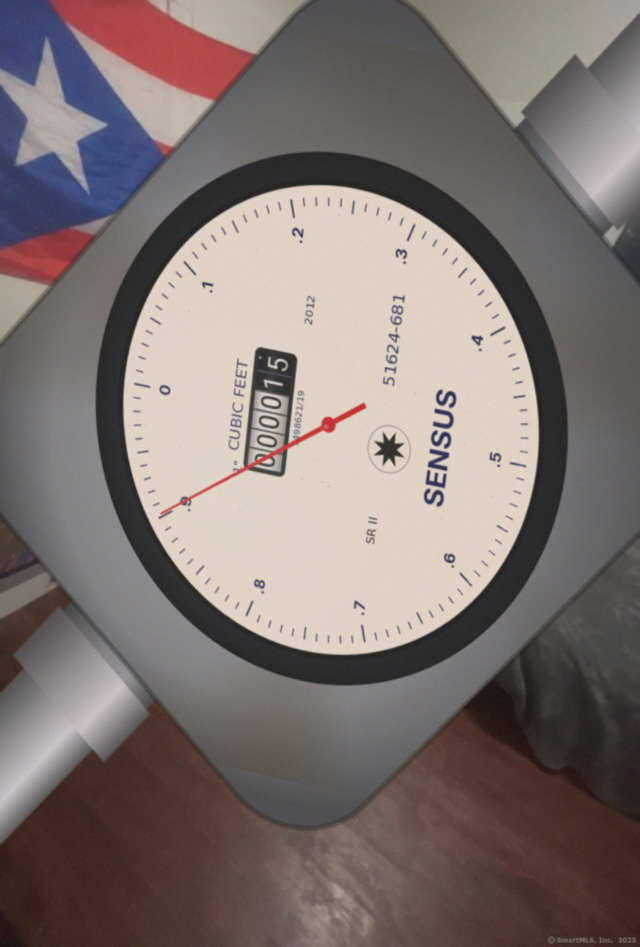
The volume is 14.90 ft³
